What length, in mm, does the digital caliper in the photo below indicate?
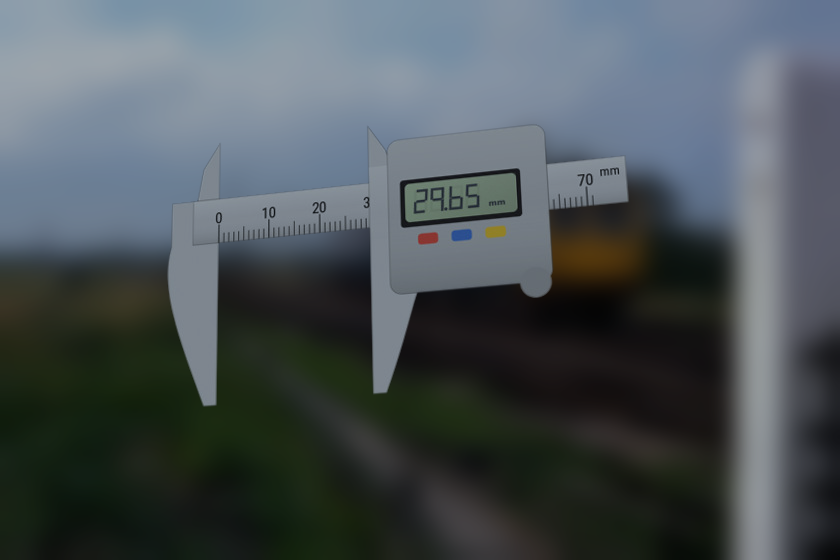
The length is 29.65 mm
